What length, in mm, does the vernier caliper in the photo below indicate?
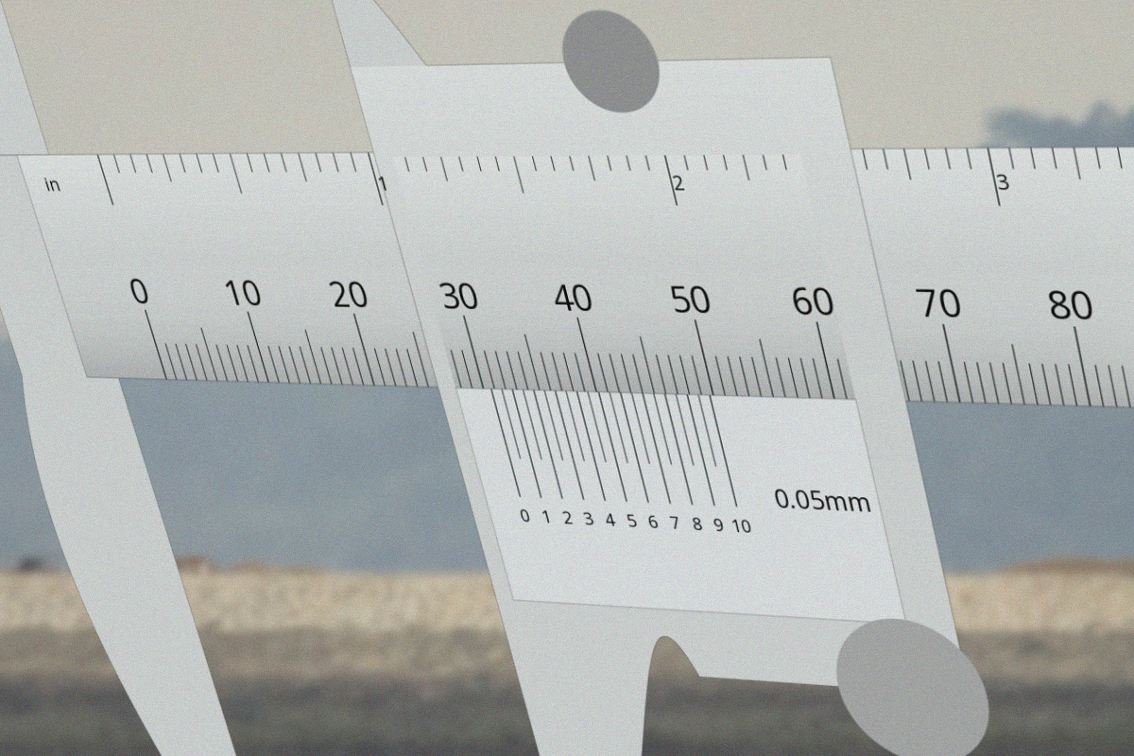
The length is 30.7 mm
